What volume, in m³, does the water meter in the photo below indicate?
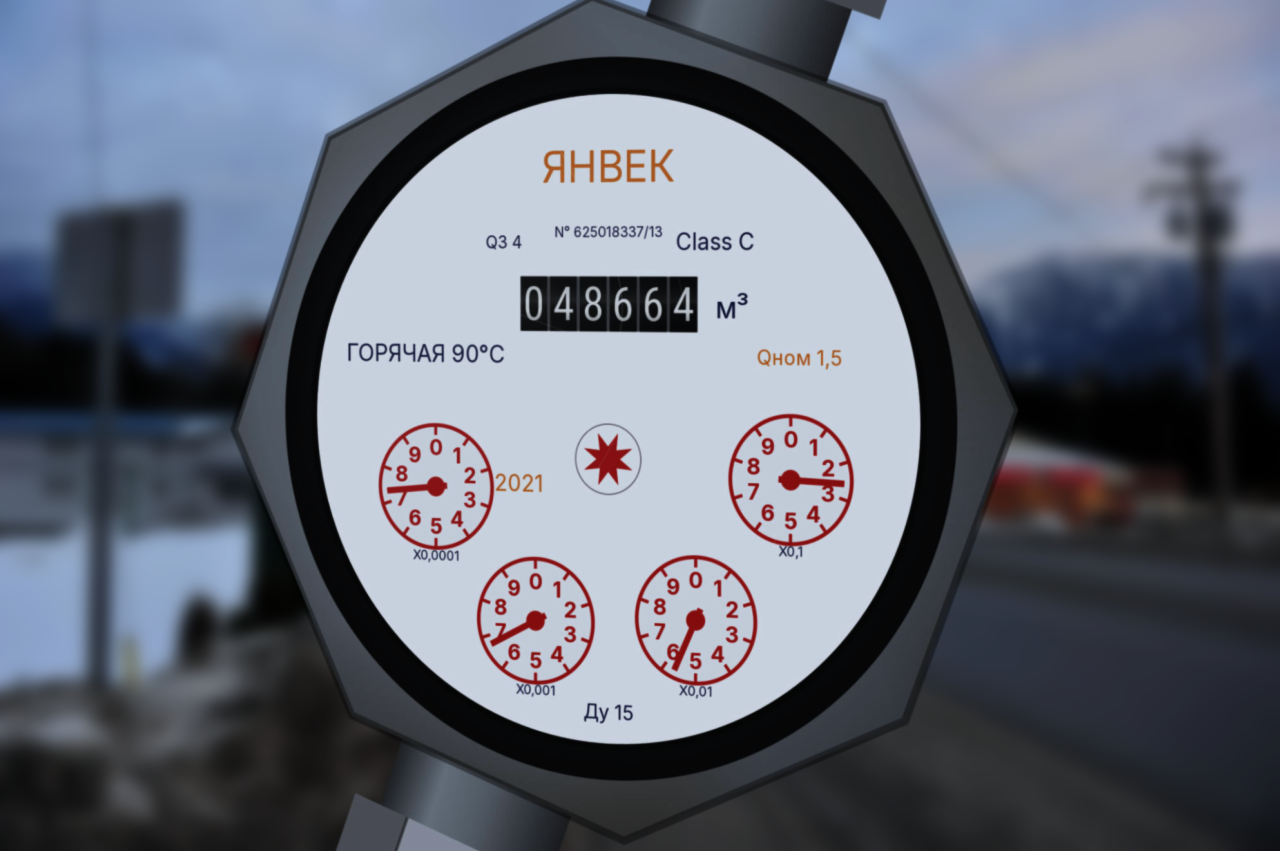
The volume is 48664.2567 m³
